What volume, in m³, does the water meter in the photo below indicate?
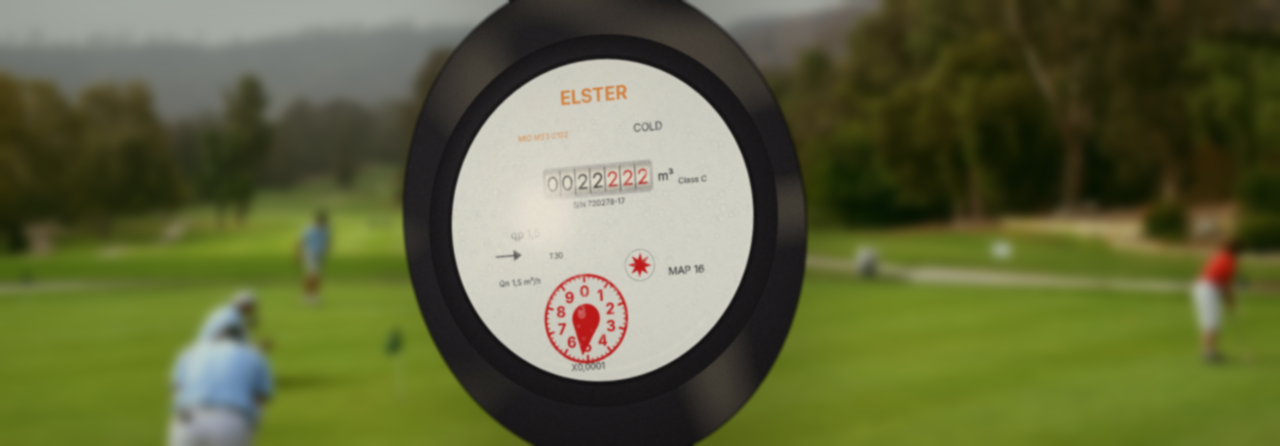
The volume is 22.2225 m³
